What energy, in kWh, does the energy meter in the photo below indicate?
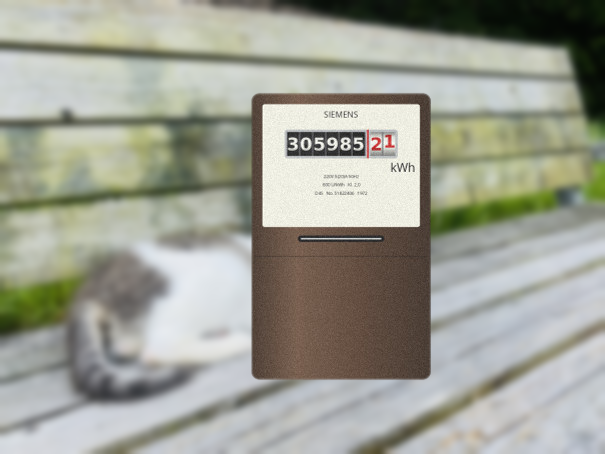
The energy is 305985.21 kWh
